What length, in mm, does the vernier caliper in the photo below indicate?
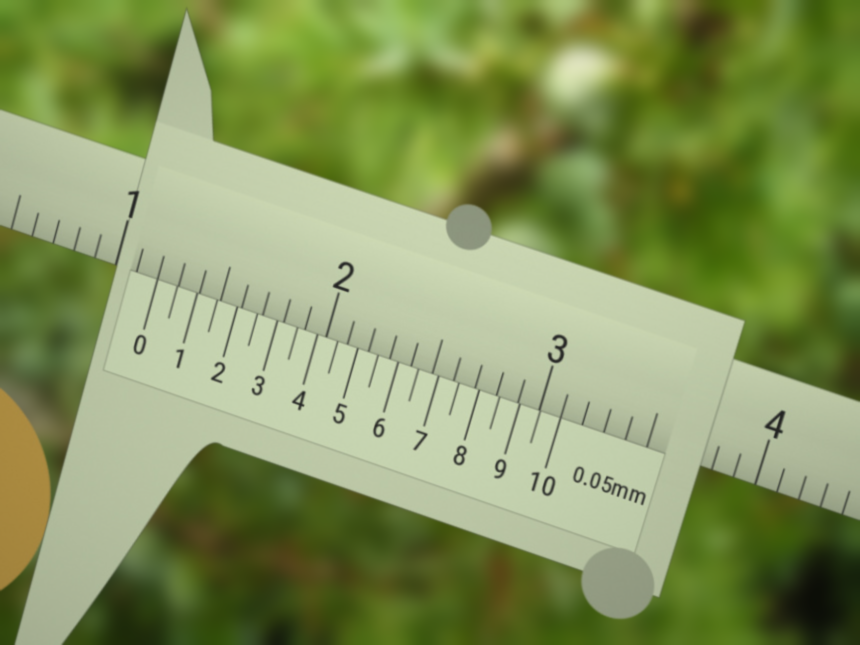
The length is 12.0 mm
